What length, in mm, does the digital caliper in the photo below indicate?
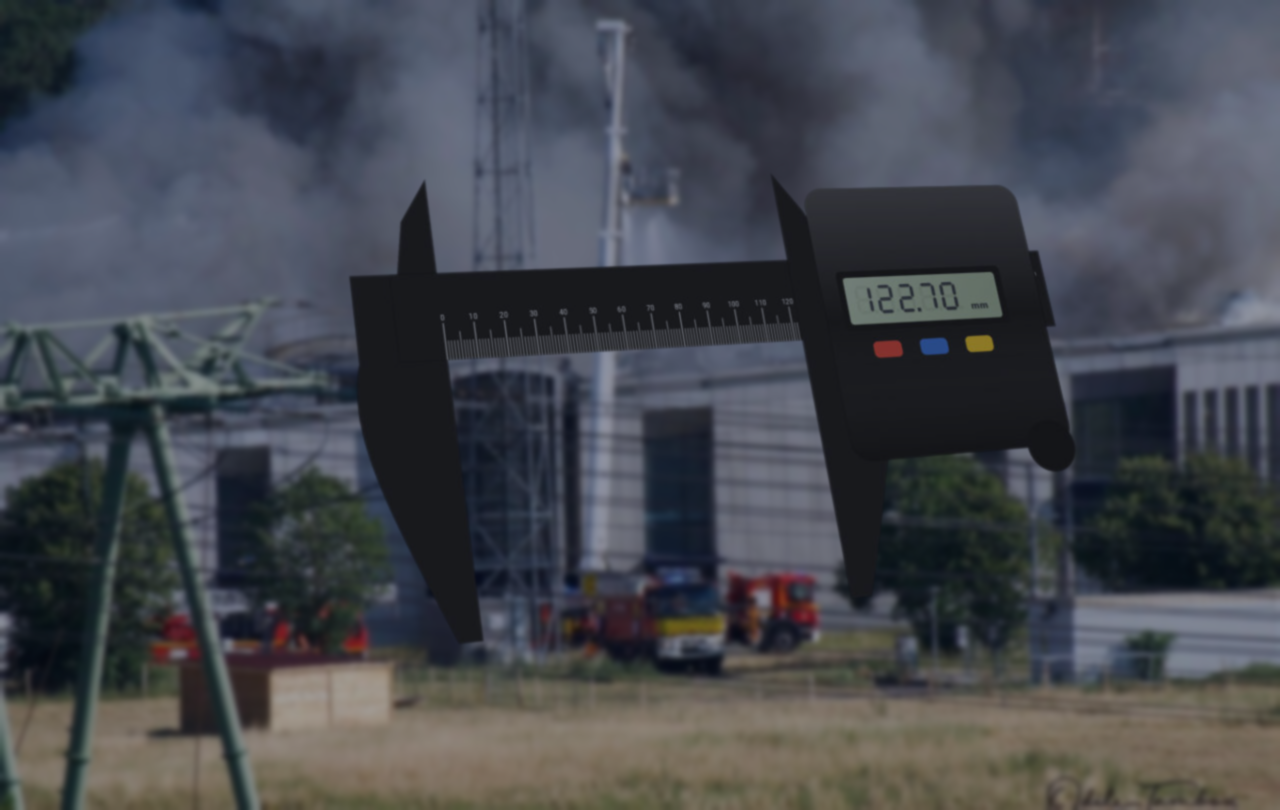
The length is 122.70 mm
